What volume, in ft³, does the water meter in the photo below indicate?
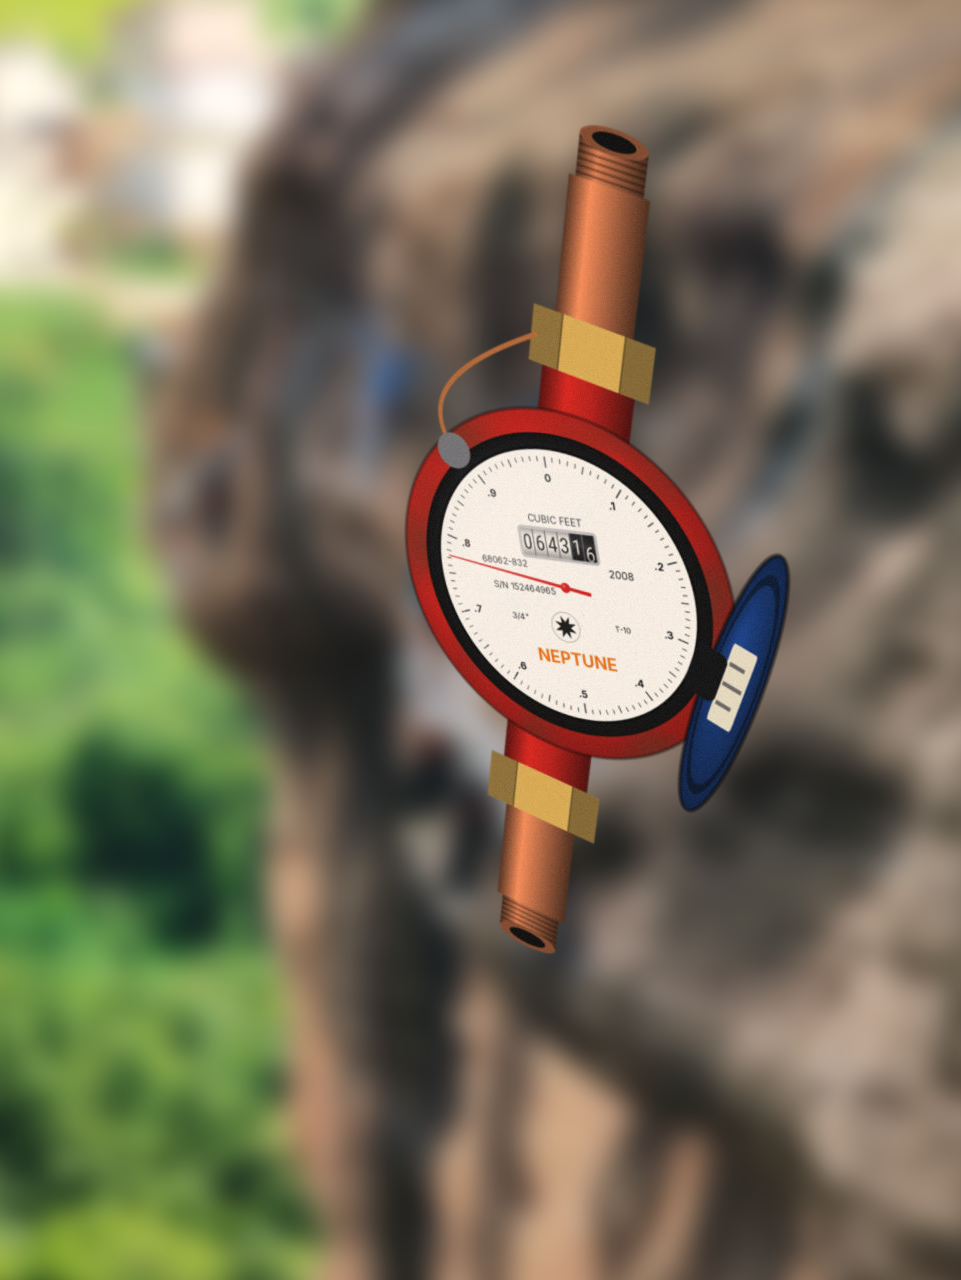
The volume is 64315.77 ft³
